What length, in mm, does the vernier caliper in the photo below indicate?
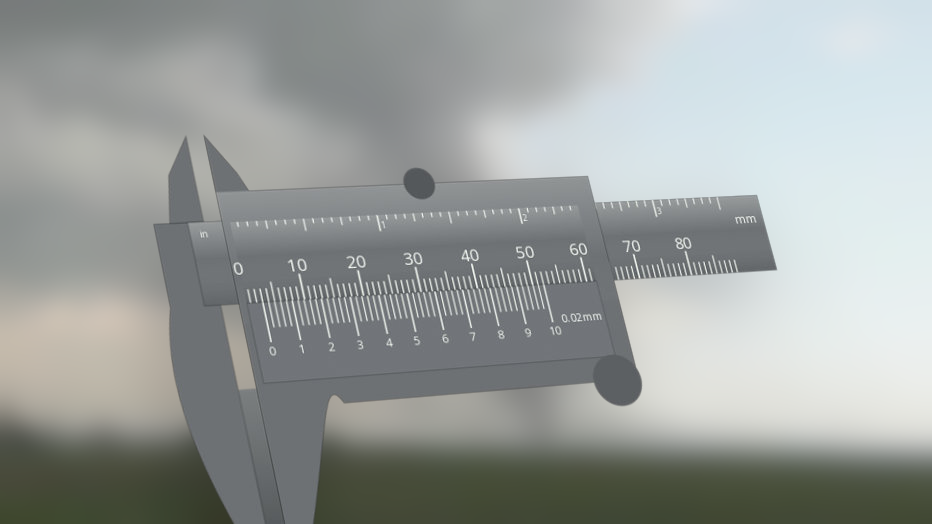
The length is 3.0 mm
